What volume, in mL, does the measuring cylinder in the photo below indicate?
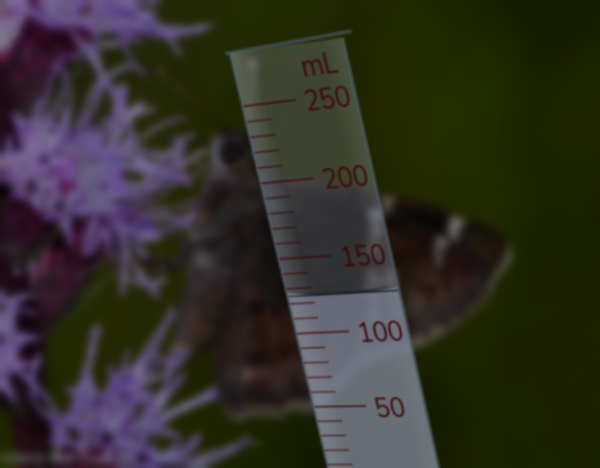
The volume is 125 mL
